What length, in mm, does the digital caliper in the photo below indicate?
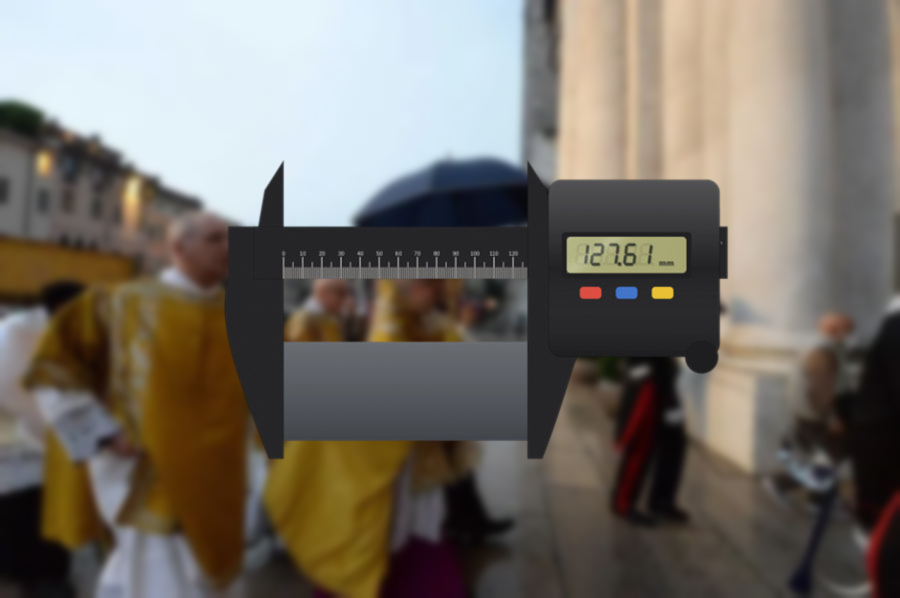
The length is 127.61 mm
